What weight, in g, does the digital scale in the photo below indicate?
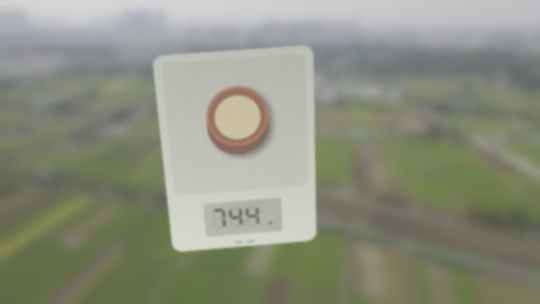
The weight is 744 g
